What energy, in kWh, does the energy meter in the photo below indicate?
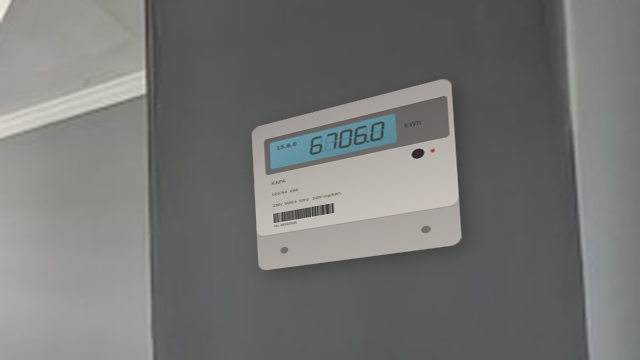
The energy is 6706.0 kWh
